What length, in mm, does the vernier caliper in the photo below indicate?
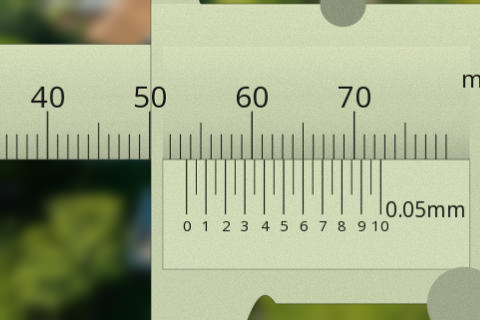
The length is 53.6 mm
